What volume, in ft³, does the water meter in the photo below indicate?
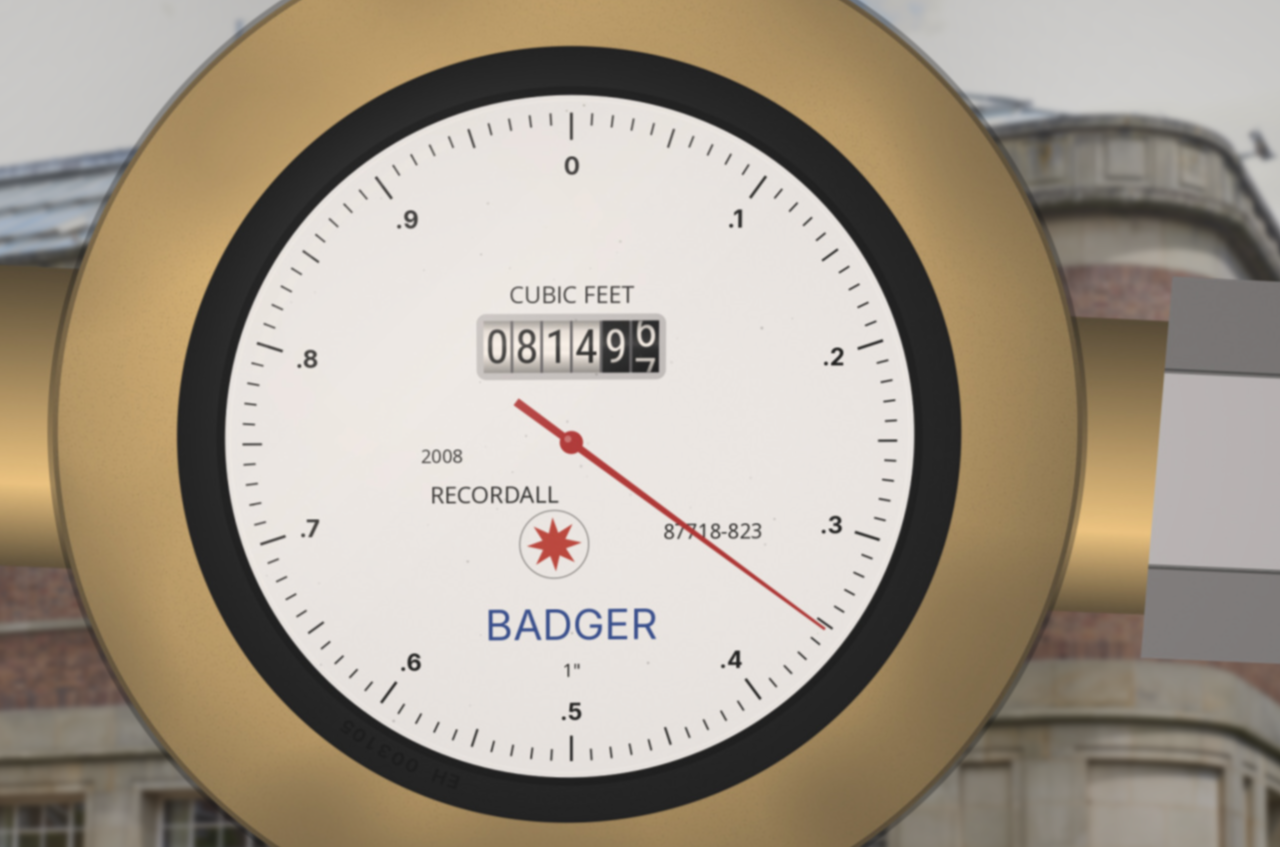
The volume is 81496.35 ft³
